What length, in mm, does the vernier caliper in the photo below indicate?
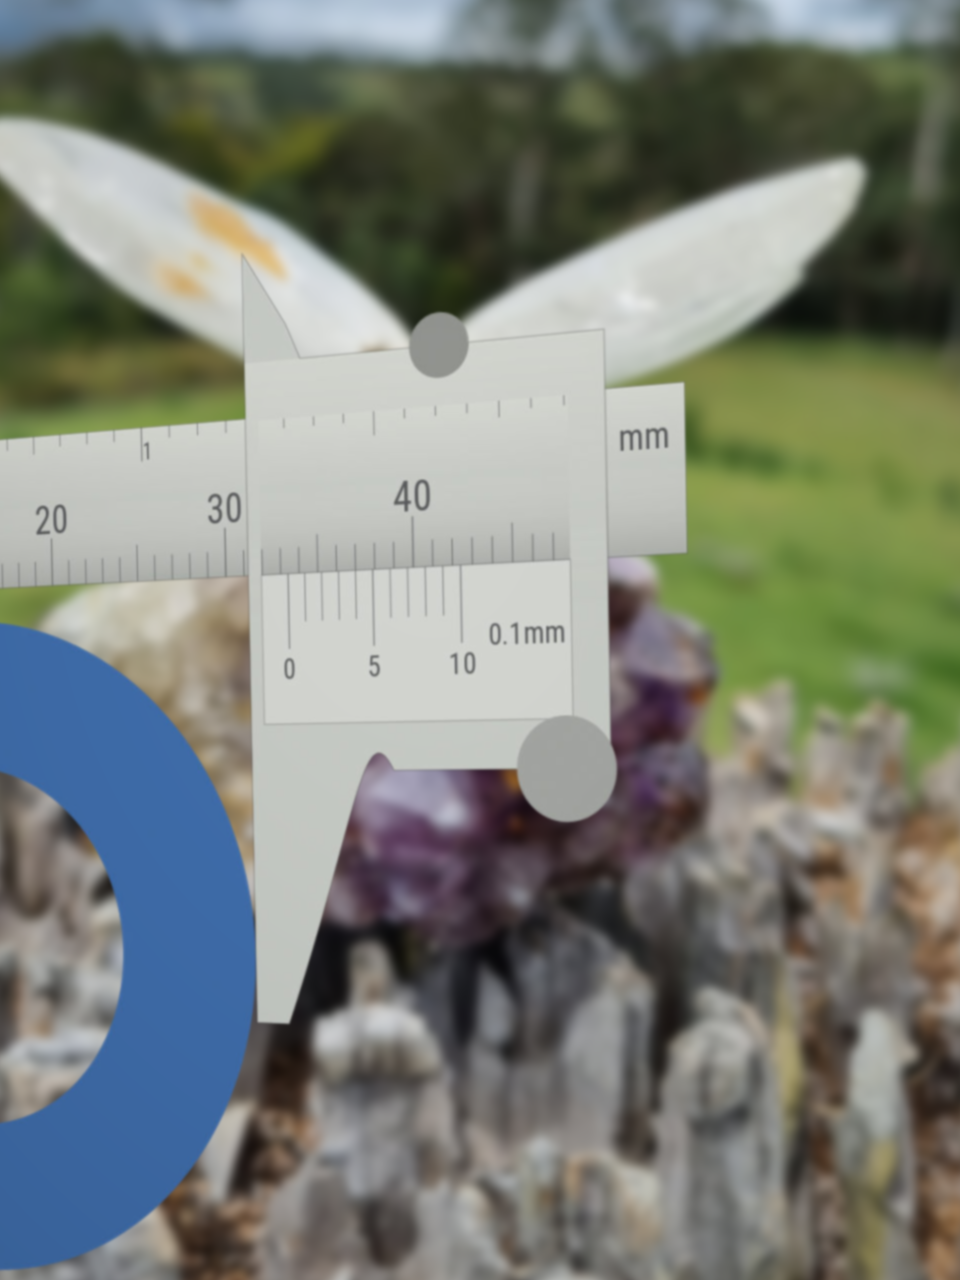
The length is 33.4 mm
